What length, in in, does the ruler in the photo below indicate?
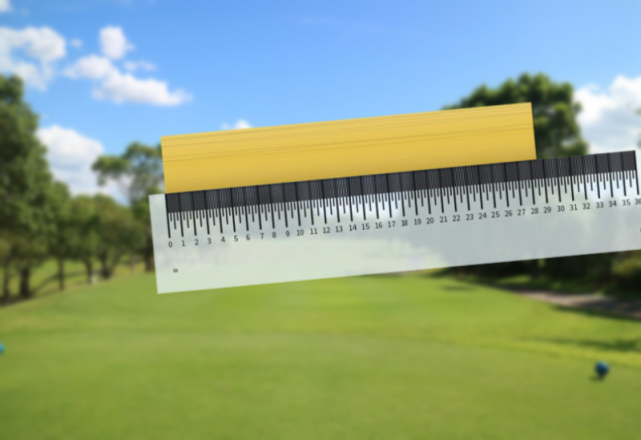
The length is 28.5 in
